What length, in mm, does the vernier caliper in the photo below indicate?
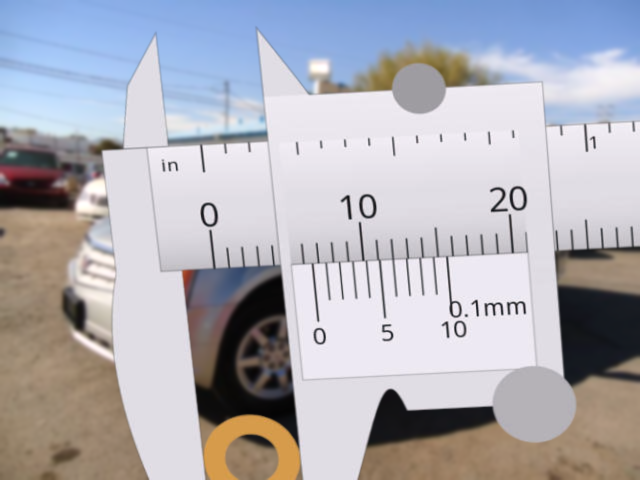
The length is 6.6 mm
